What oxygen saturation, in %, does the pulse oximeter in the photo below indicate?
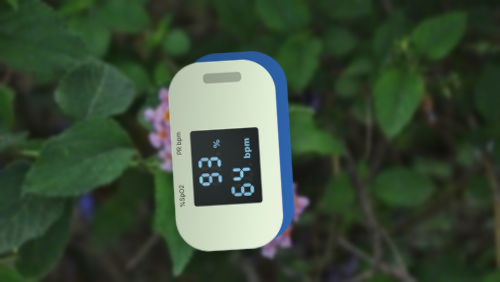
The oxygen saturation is 93 %
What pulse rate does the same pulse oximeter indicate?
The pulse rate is 64 bpm
